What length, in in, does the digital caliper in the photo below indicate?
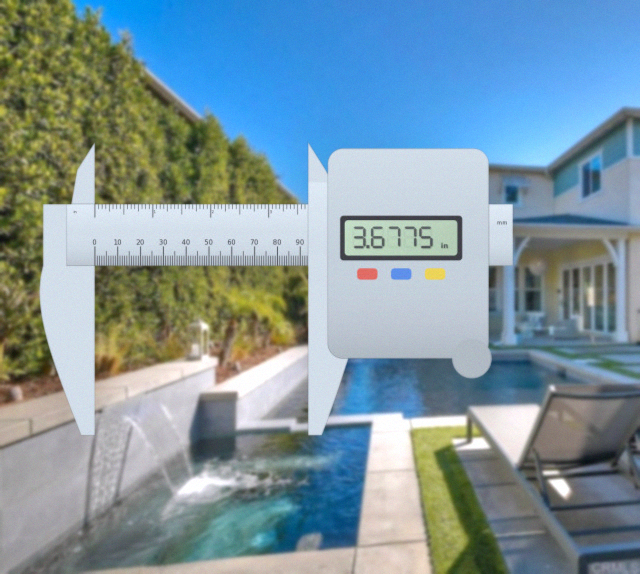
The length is 3.6775 in
